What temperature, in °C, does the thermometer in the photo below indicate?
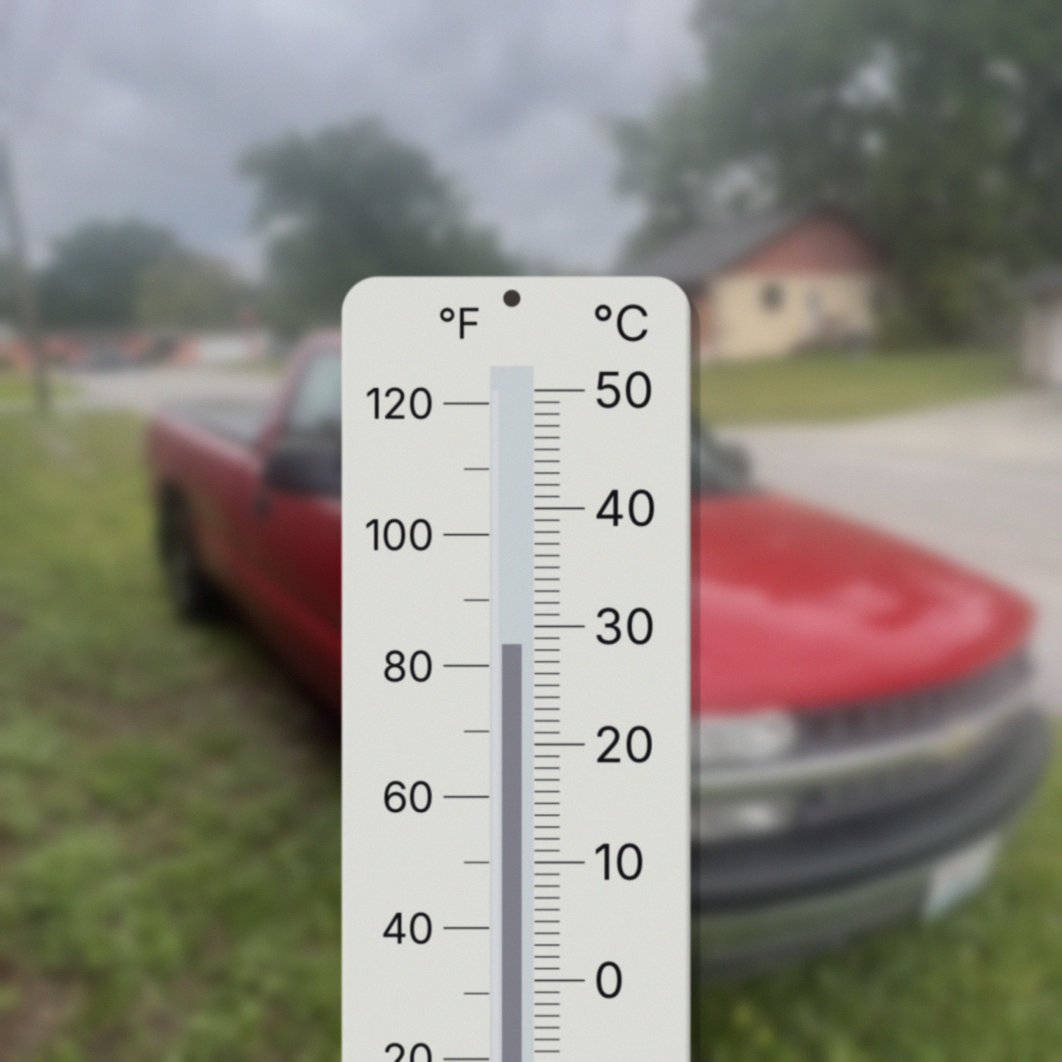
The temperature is 28.5 °C
